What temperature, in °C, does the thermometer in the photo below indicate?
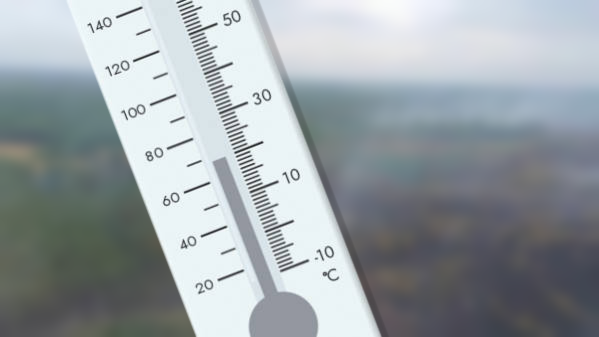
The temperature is 20 °C
